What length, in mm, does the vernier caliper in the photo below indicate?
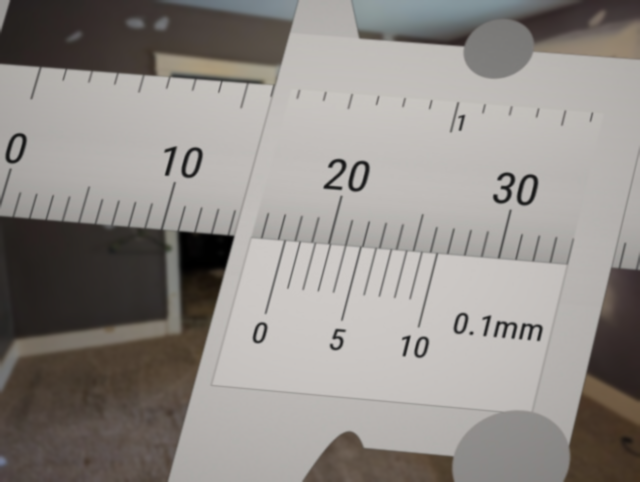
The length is 17.4 mm
